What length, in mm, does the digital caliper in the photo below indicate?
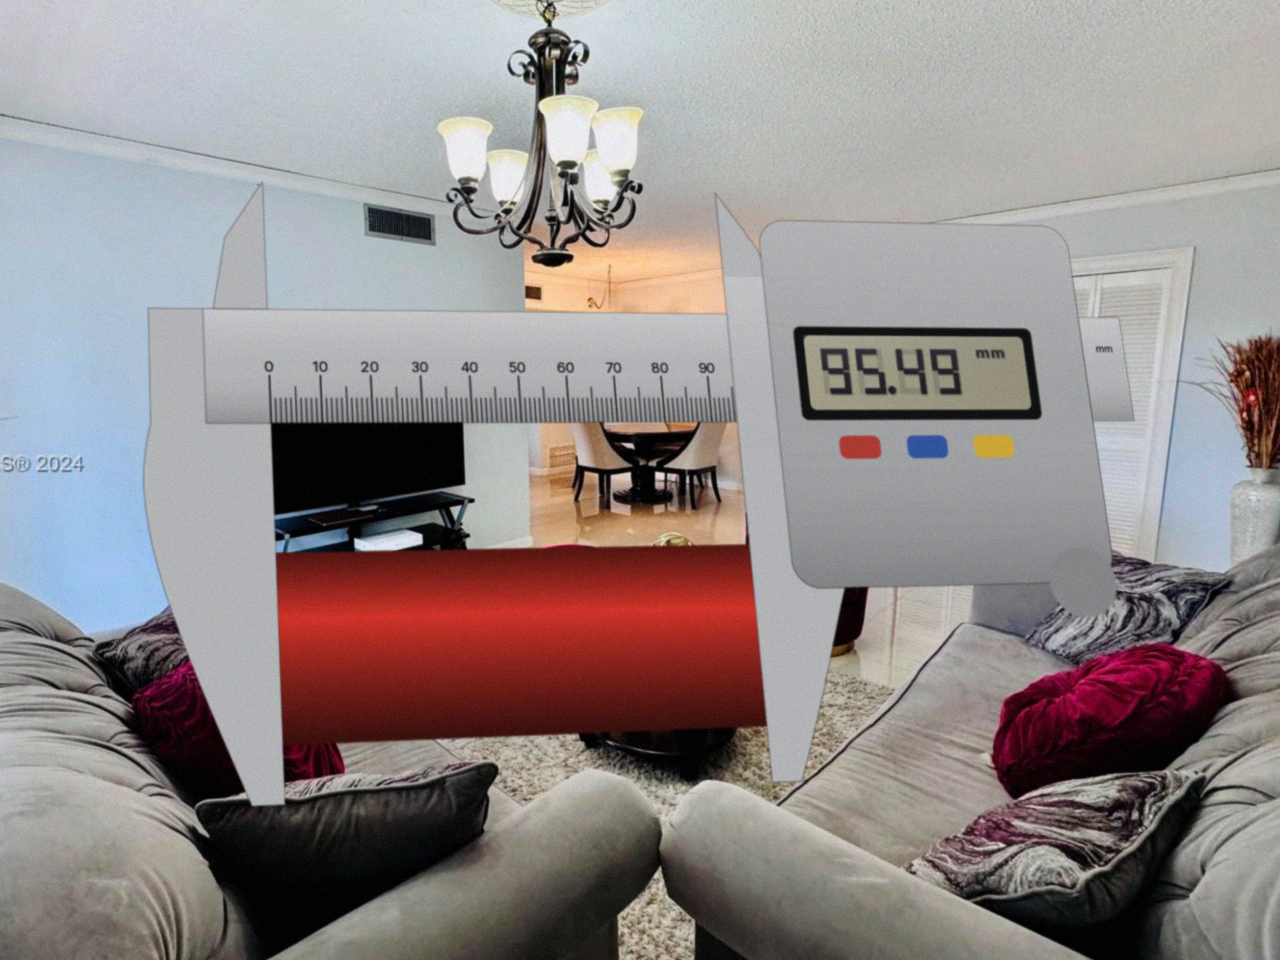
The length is 95.49 mm
